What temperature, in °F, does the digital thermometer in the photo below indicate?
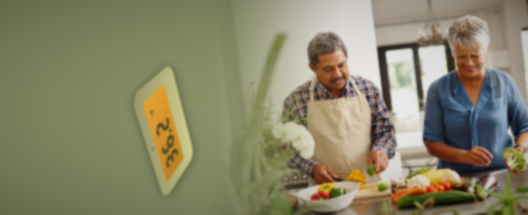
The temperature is 36.2 °F
